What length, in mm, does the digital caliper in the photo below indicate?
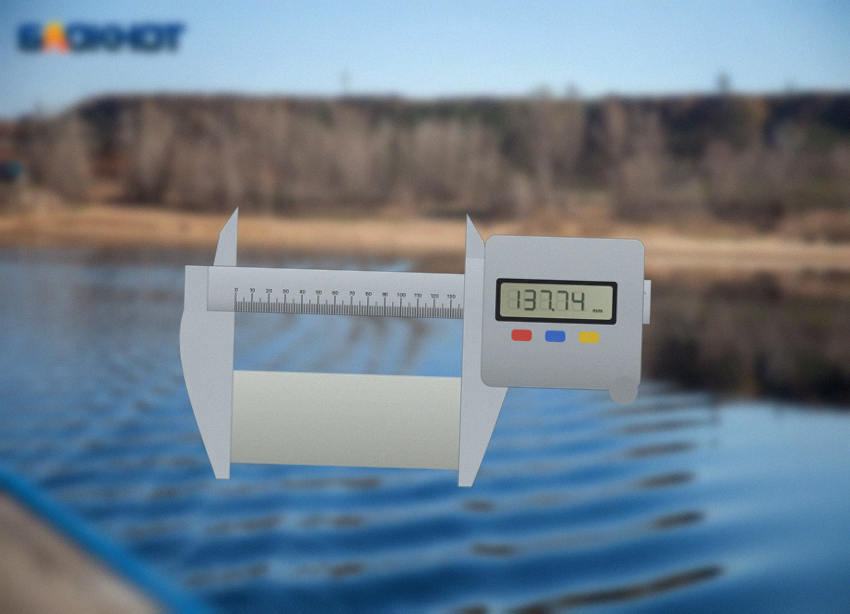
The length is 137.74 mm
